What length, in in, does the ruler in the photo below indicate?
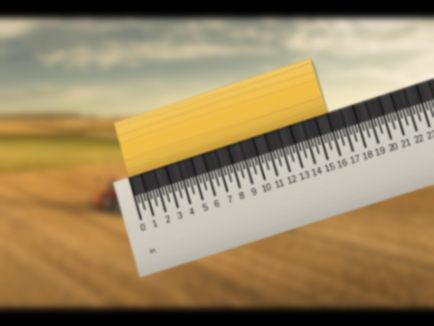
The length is 16 in
